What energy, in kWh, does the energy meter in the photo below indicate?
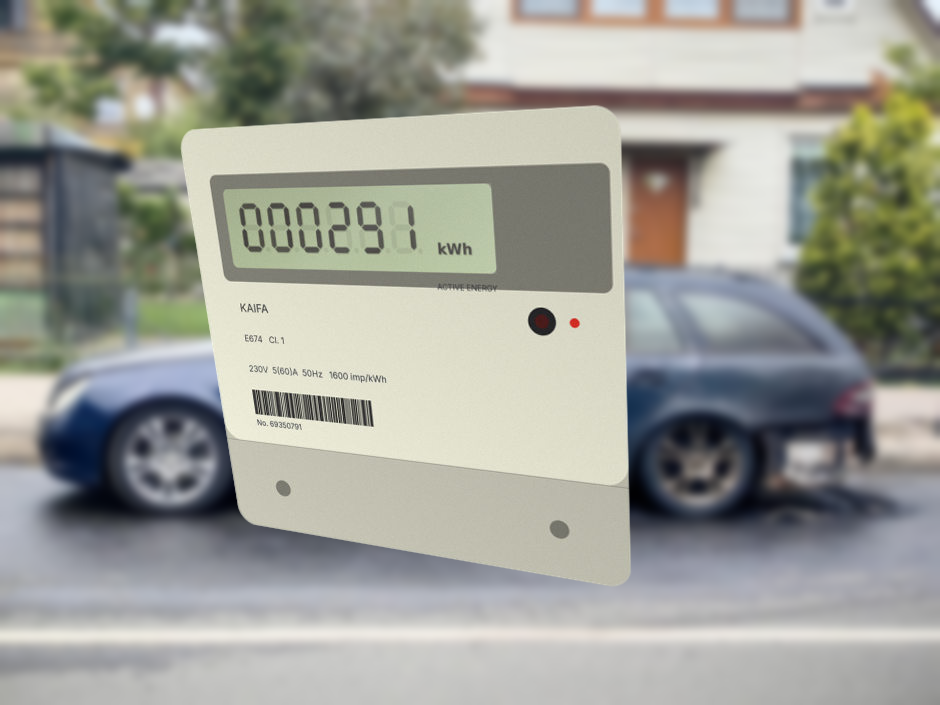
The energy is 291 kWh
